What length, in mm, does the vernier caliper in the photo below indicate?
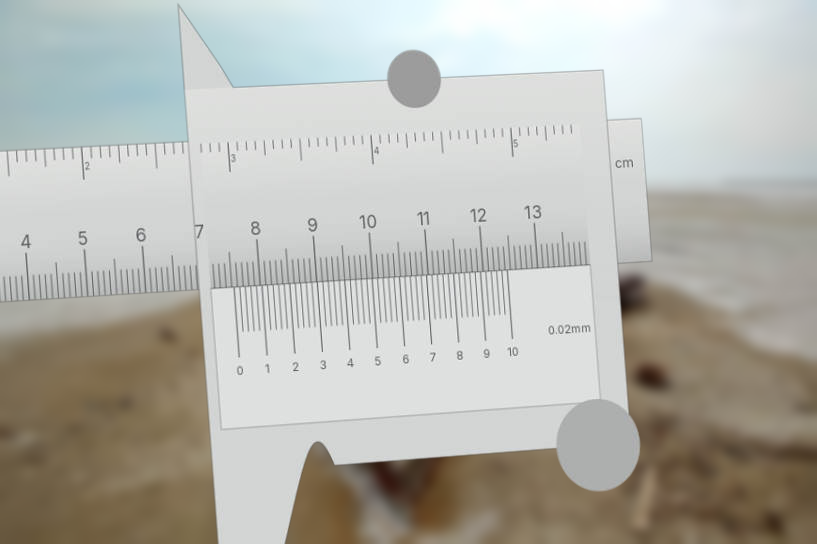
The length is 75.4 mm
